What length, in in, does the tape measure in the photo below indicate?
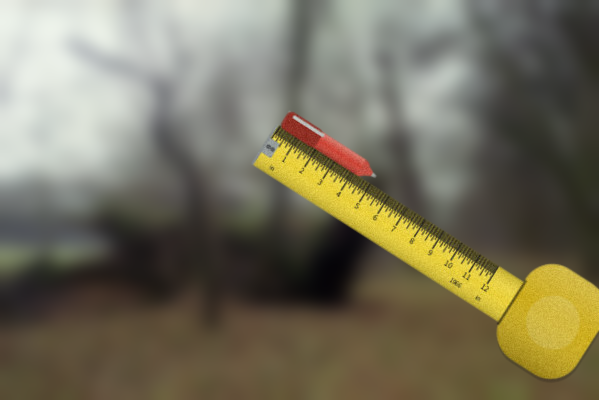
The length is 5 in
